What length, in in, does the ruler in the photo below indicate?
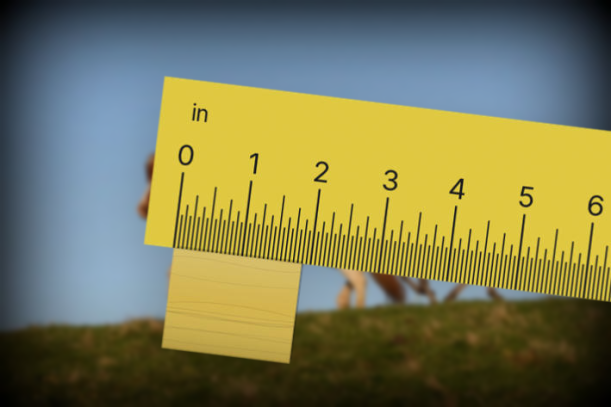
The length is 1.875 in
